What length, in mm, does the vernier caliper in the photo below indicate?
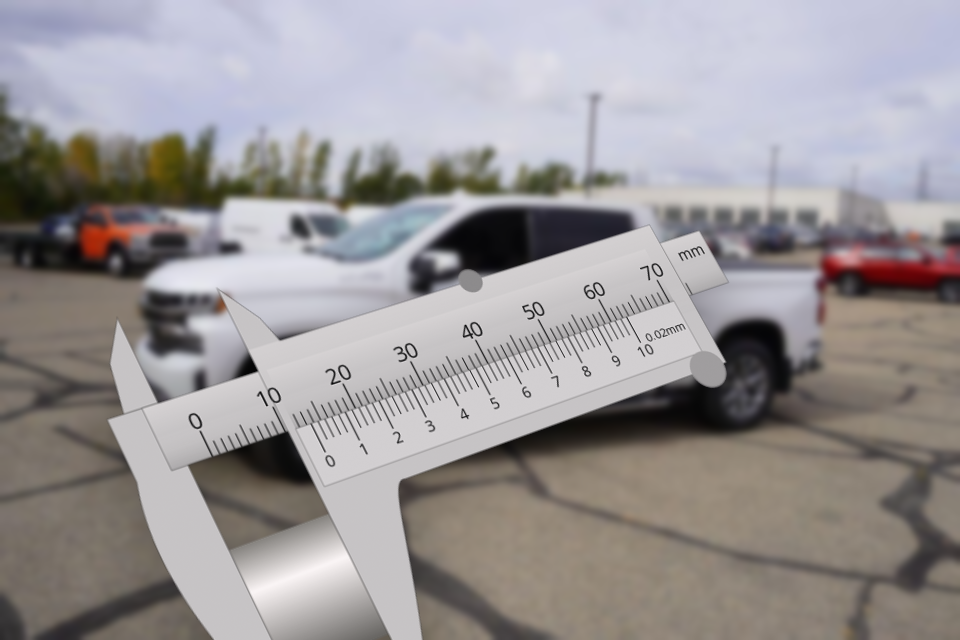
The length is 13.6 mm
